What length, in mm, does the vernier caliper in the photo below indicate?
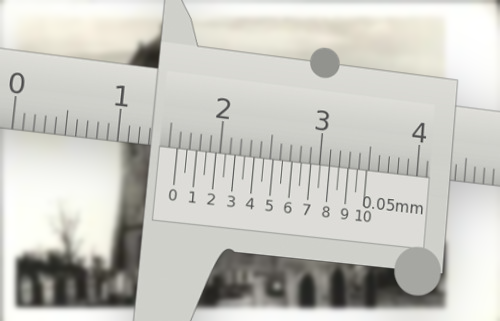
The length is 15.8 mm
